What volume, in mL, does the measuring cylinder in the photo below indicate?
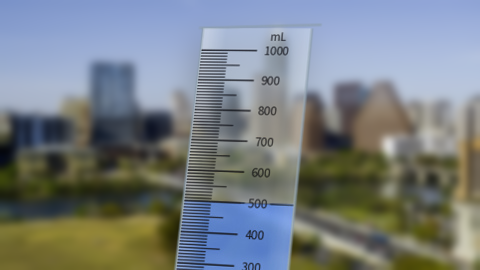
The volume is 500 mL
